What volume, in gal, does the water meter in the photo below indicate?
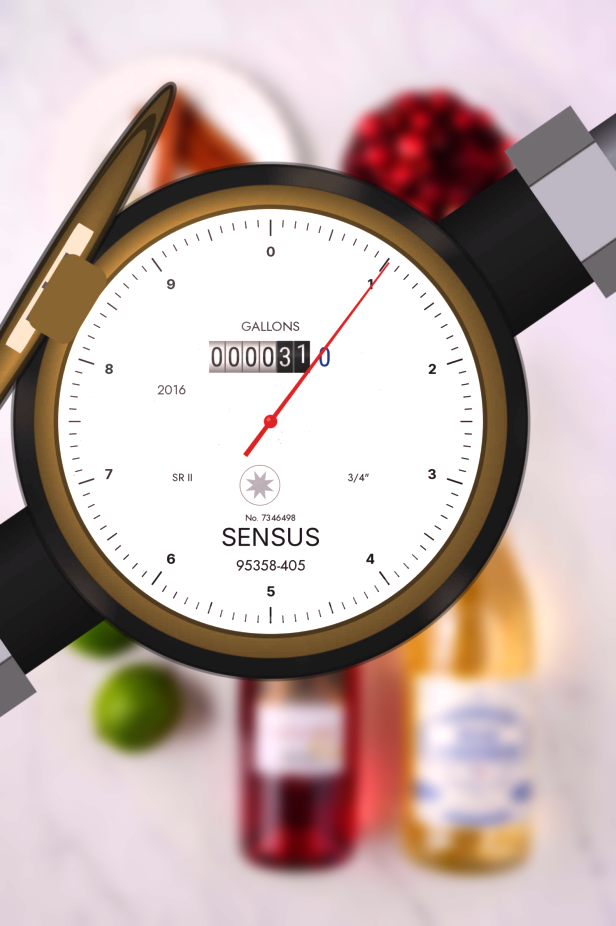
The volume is 311.0 gal
